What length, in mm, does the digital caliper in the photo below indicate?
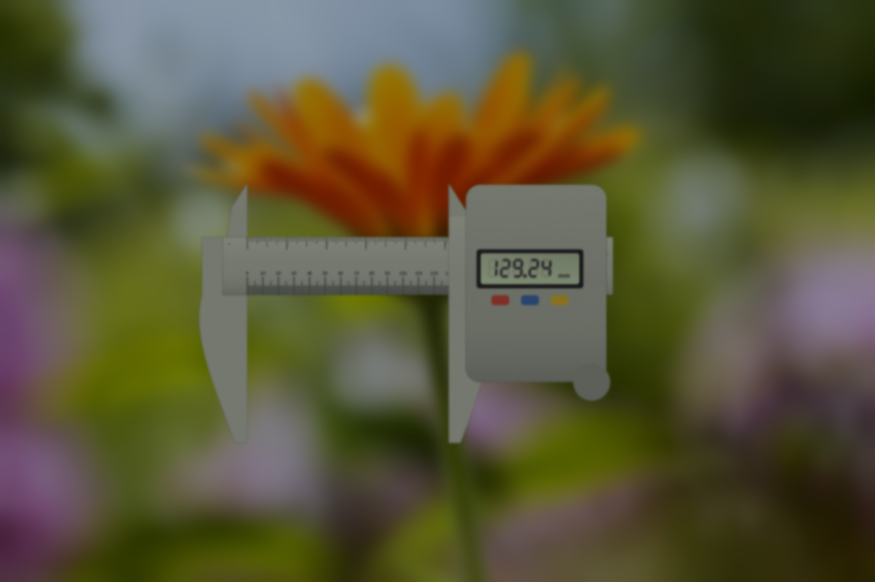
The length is 129.24 mm
